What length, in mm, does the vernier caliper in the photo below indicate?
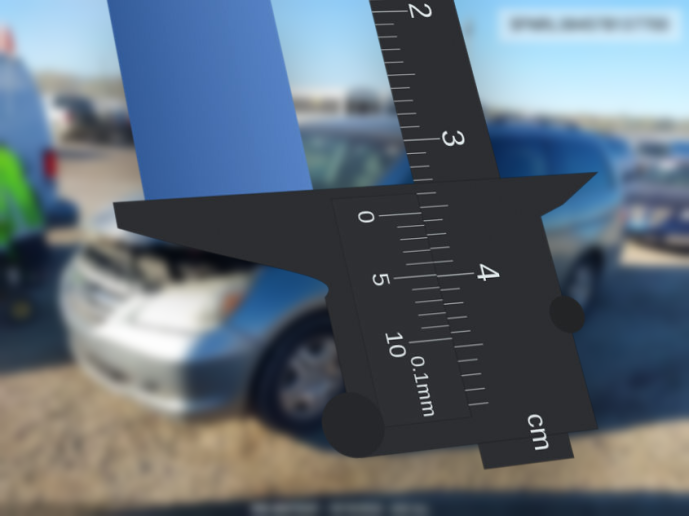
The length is 35.4 mm
